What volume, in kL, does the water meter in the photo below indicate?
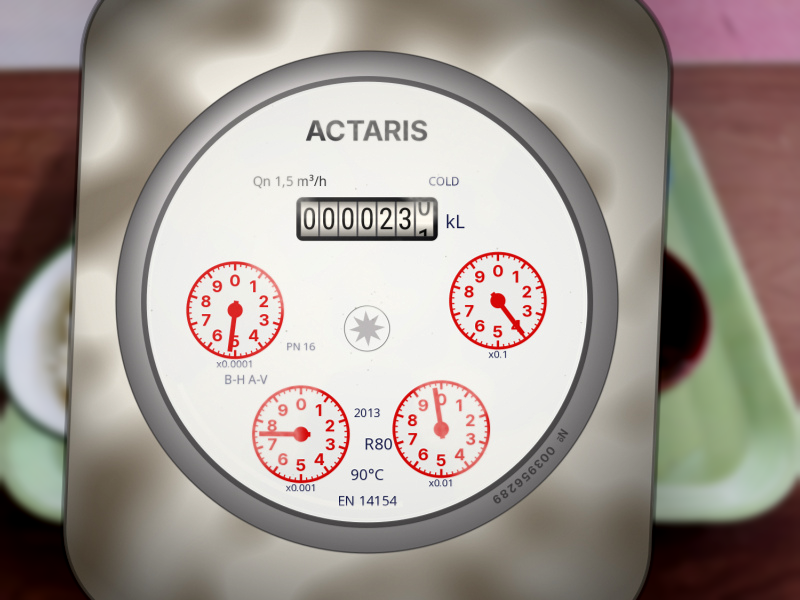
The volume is 230.3975 kL
